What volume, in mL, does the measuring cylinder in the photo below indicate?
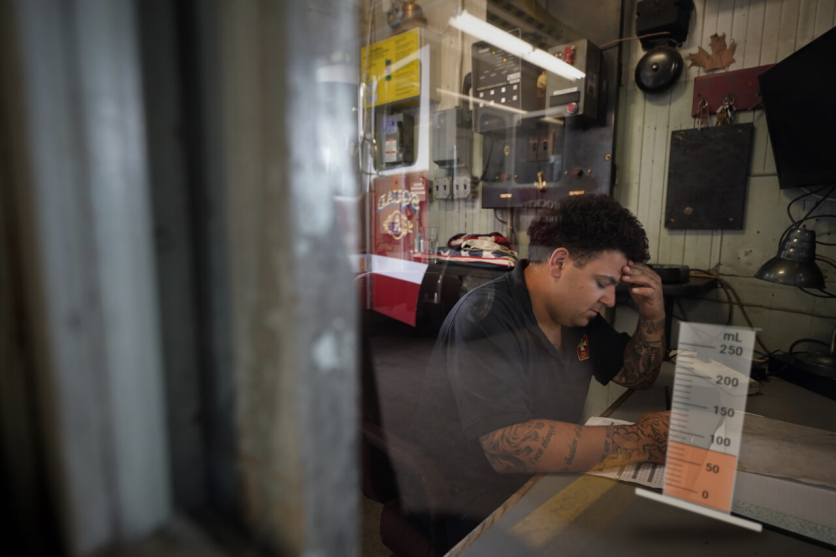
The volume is 80 mL
